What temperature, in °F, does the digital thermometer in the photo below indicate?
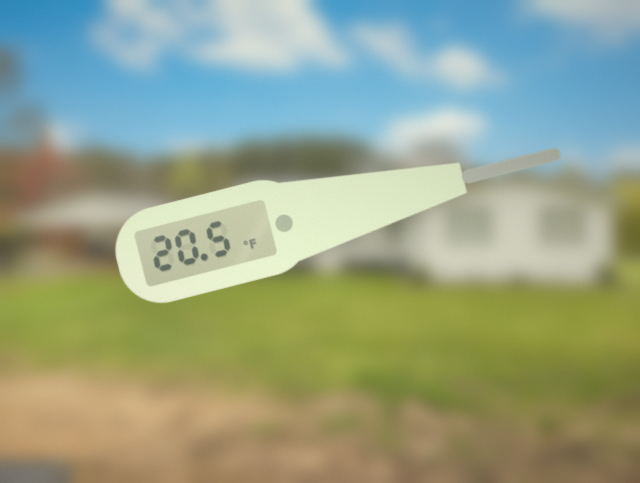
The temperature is 20.5 °F
